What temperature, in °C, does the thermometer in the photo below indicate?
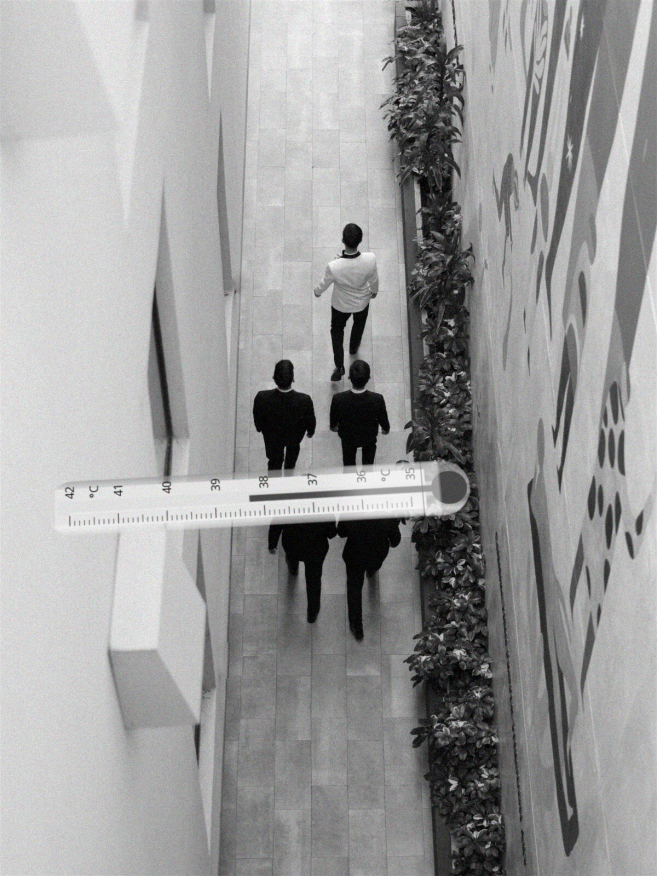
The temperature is 38.3 °C
